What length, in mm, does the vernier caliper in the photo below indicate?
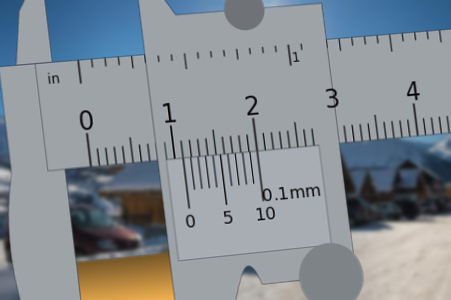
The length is 11.0 mm
